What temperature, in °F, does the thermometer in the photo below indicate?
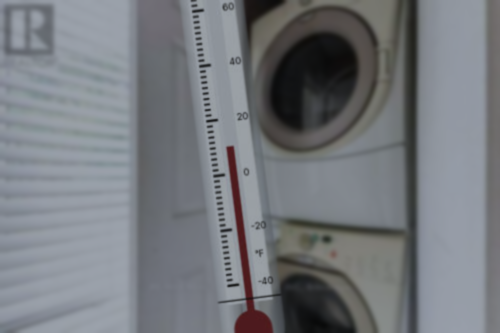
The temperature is 10 °F
